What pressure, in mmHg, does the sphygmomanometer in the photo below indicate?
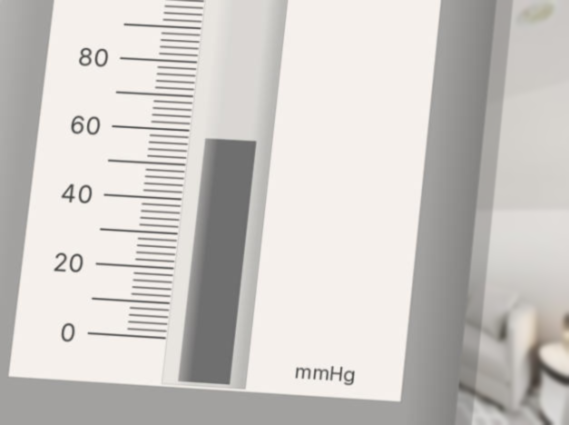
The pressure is 58 mmHg
